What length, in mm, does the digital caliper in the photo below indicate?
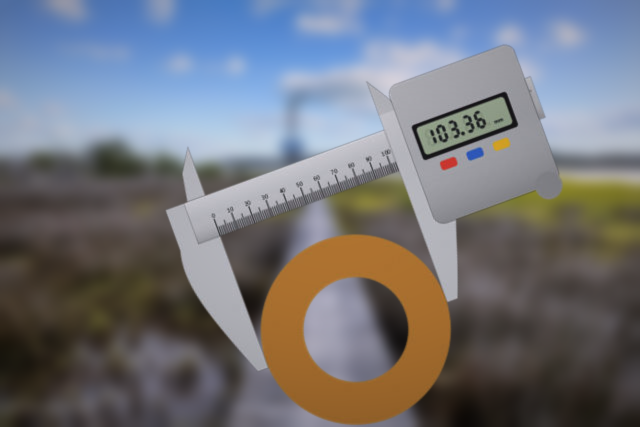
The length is 103.36 mm
